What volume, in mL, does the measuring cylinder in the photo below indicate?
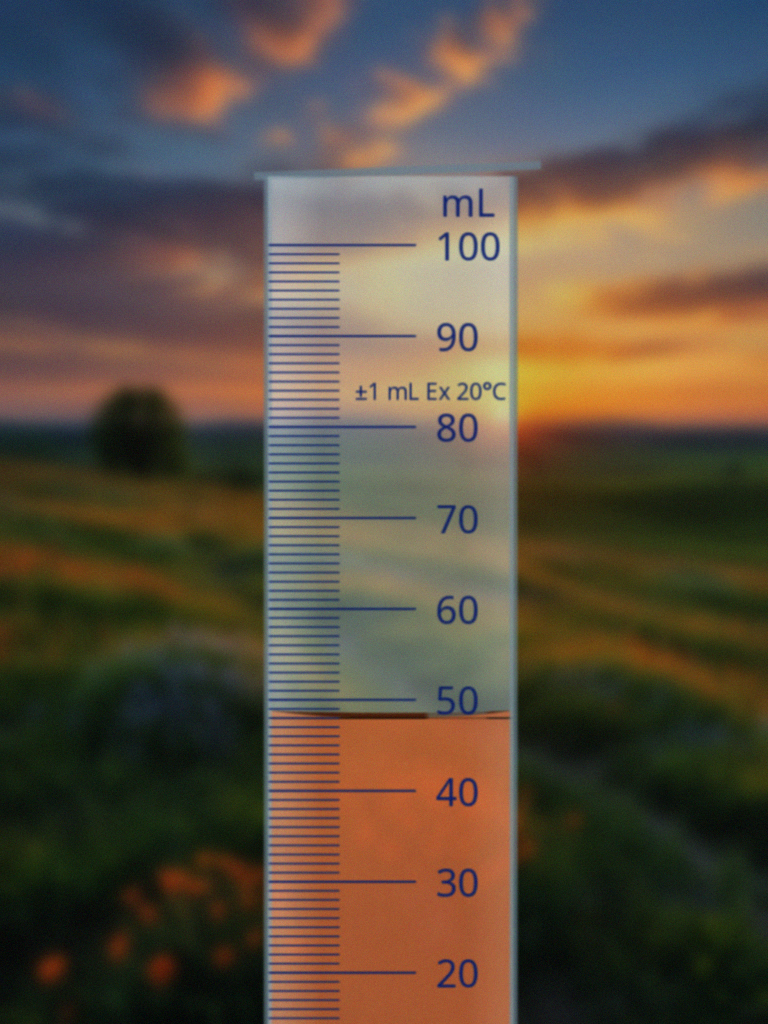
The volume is 48 mL
